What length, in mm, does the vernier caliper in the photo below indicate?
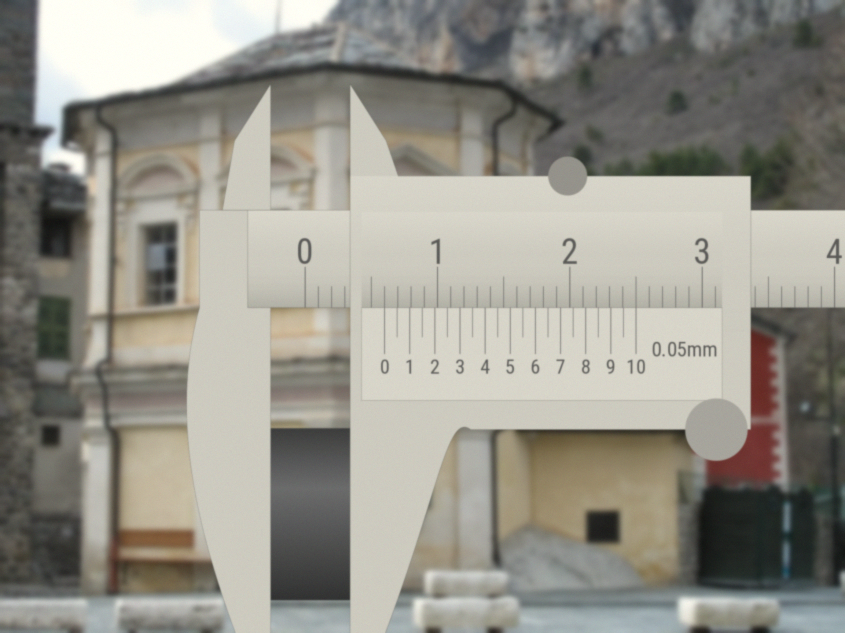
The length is 6.0 mm
